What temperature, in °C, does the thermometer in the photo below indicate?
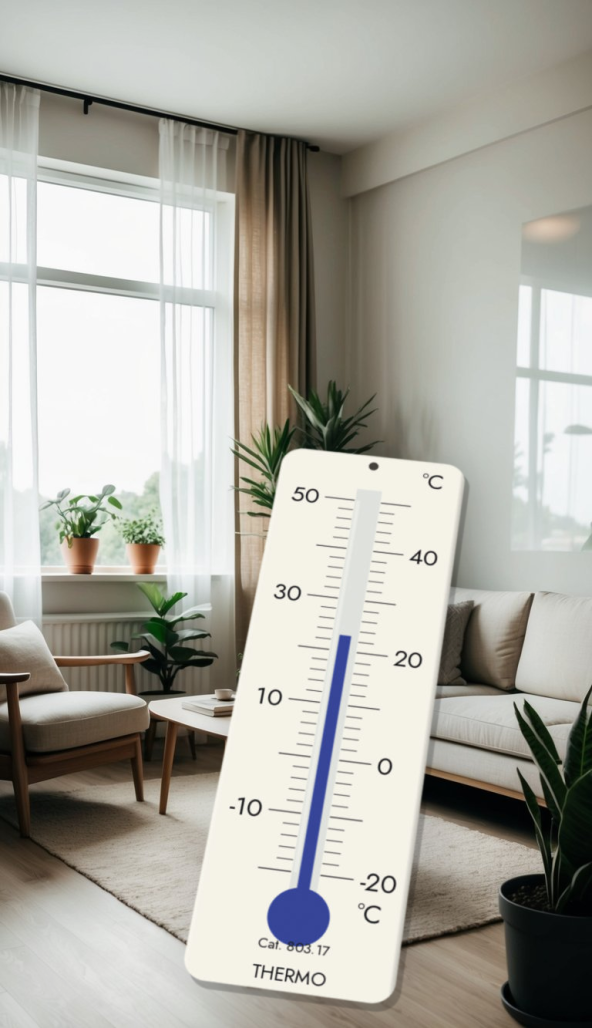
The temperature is 23 °C
